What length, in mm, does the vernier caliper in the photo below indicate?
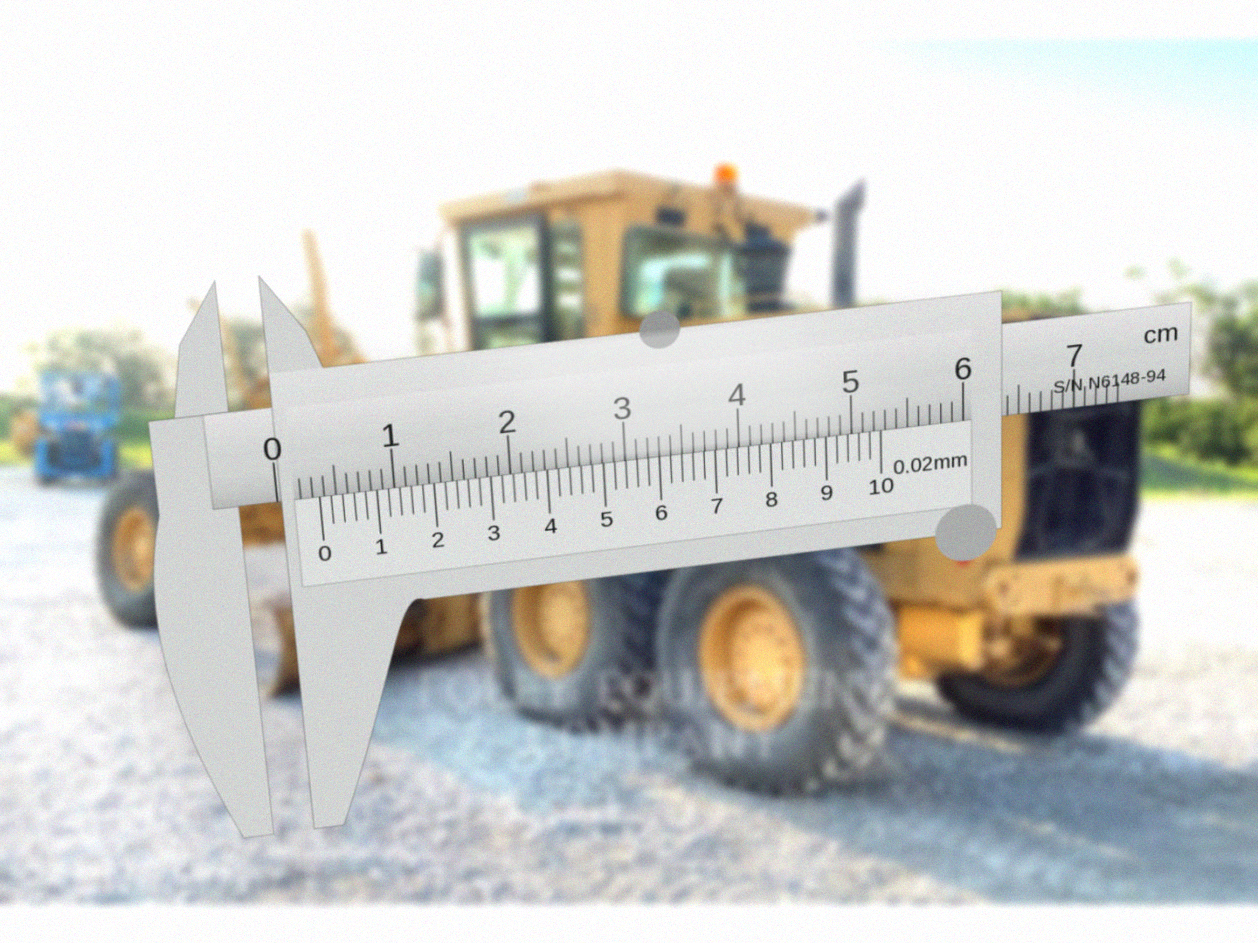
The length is 3.6 mm
